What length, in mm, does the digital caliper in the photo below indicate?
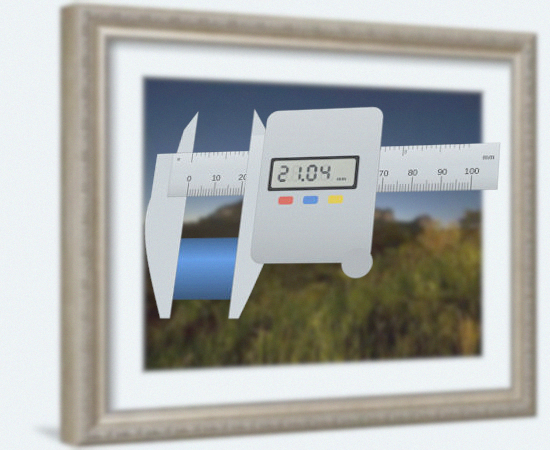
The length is 21.04 mm
